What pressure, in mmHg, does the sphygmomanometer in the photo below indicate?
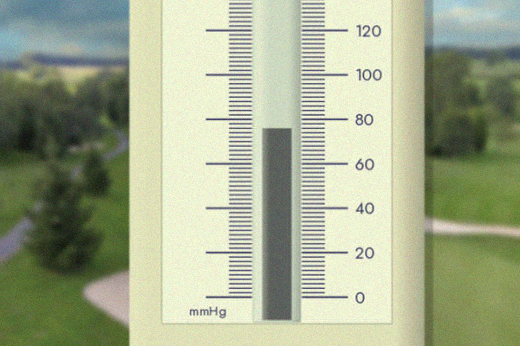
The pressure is 76 mmHg
